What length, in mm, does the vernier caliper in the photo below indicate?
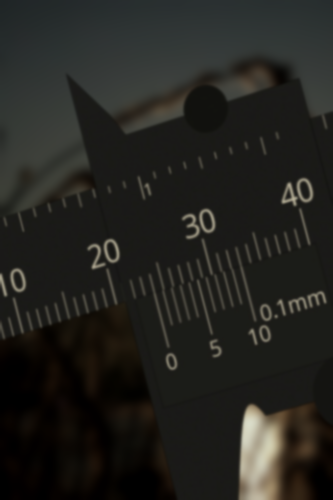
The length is 24.0 mm
